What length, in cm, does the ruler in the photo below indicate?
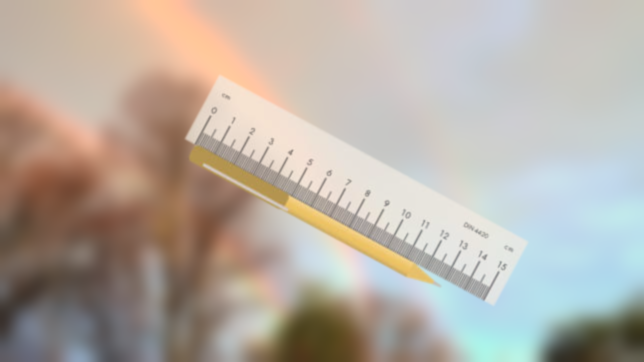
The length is 13 cm
